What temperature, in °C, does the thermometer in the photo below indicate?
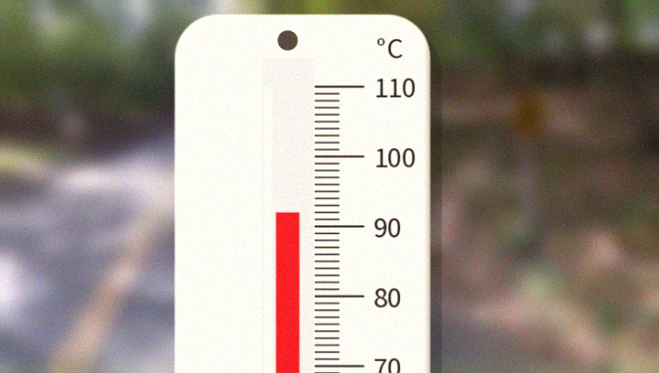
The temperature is 92 °C
